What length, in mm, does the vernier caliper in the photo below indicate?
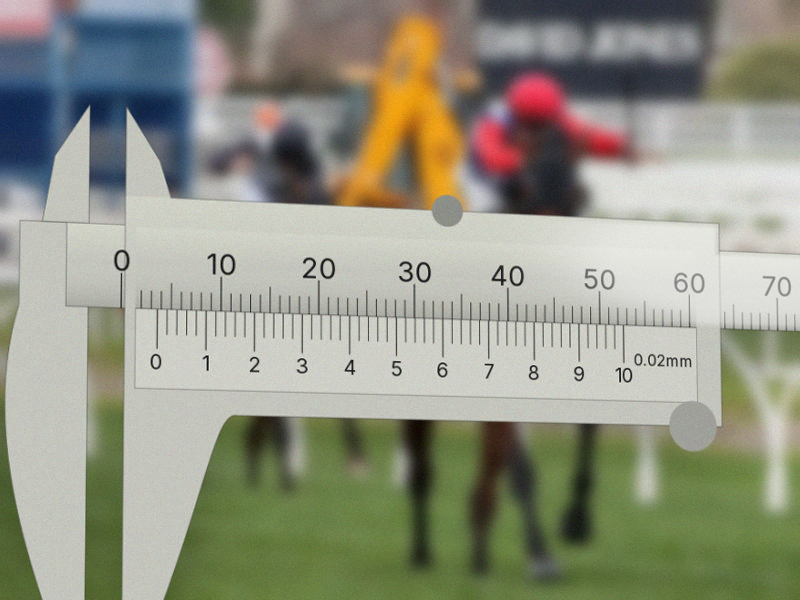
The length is 3.6 mm
